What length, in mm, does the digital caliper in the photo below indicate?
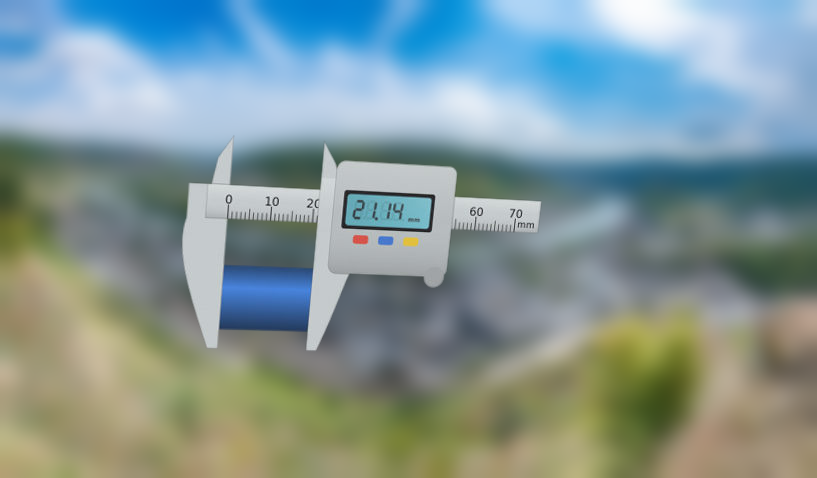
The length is 21.14 mm
